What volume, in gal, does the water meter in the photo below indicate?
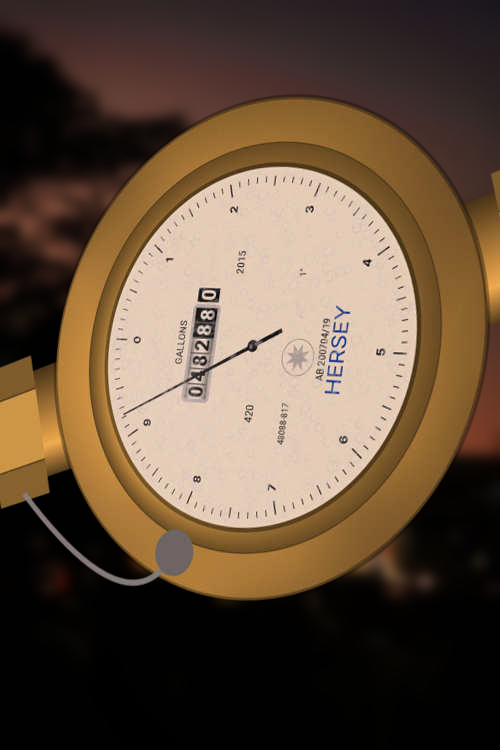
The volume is 482879.2 gal
